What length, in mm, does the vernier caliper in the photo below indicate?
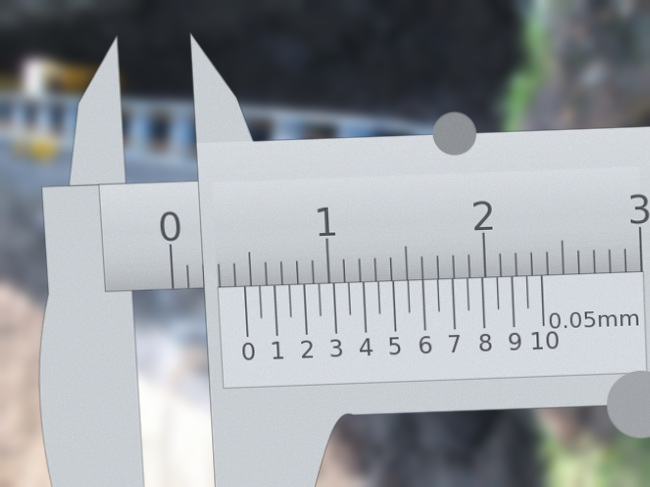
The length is 4.6 mm
